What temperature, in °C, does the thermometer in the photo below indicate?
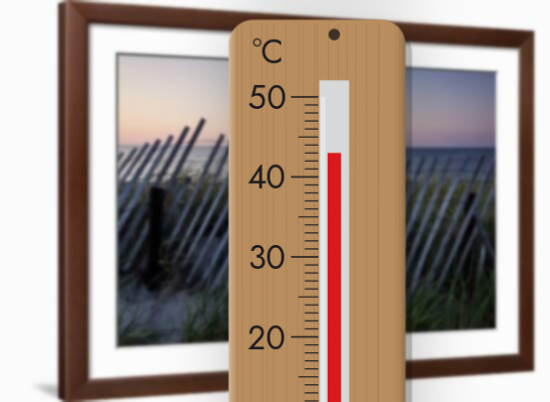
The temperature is 43 °C
